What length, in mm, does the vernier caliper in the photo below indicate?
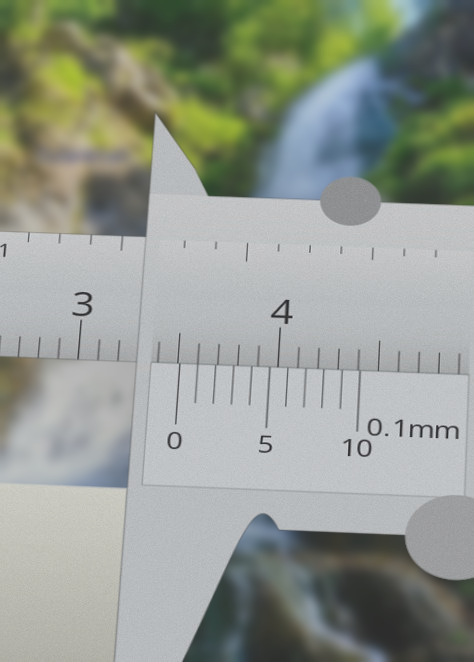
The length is 35.1 mm
